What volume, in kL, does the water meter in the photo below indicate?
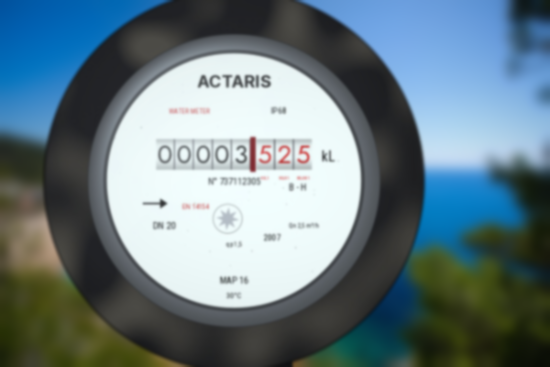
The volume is 3.525 kL
